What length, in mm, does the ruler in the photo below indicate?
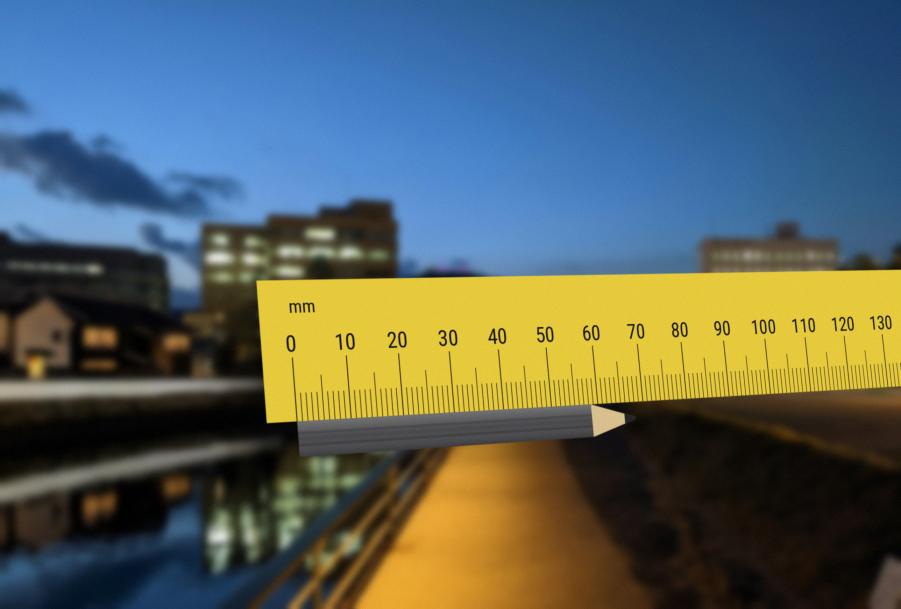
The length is 68 mm
